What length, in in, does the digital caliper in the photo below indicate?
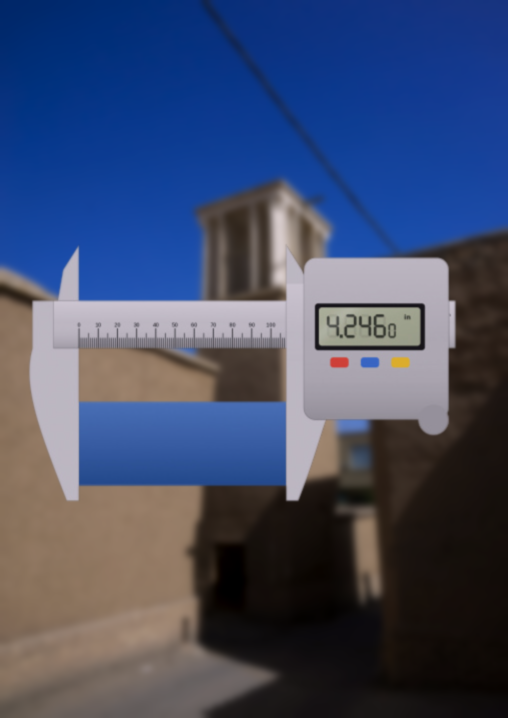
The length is 4.2460 in
